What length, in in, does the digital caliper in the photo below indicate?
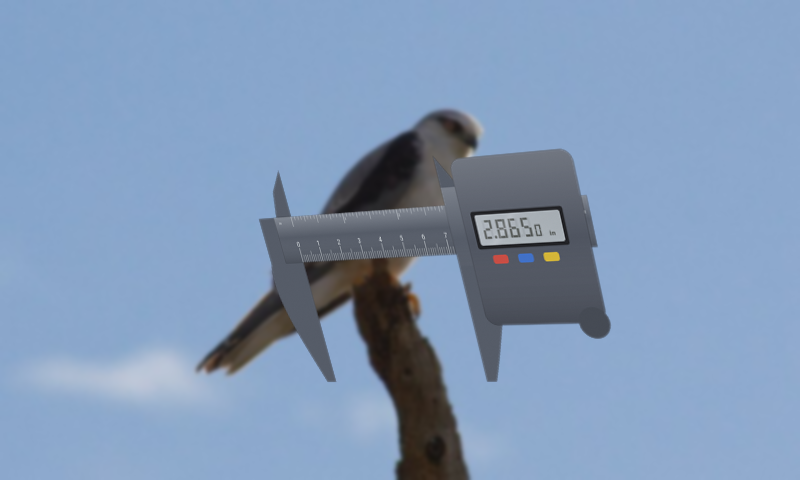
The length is 2.8650 in
